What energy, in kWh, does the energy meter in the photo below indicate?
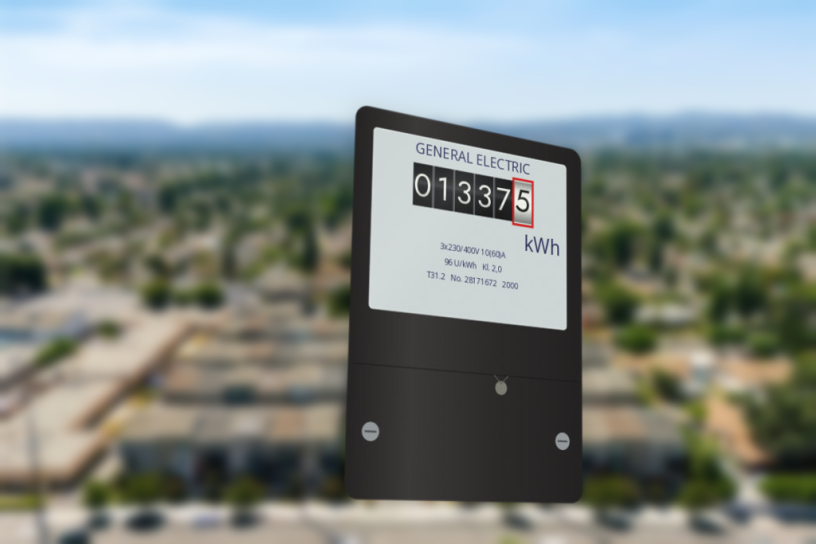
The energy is 1337.5 kWh
